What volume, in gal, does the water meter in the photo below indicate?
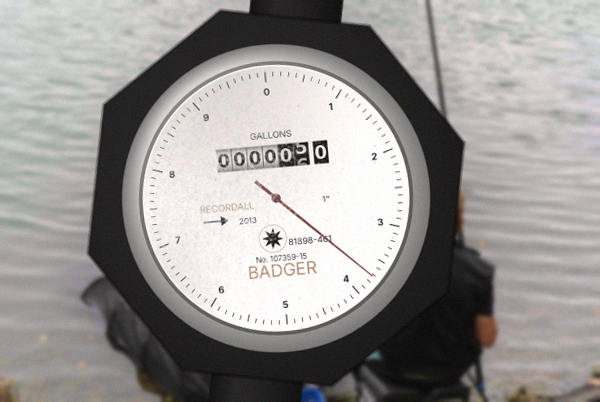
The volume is 53.7 gal
